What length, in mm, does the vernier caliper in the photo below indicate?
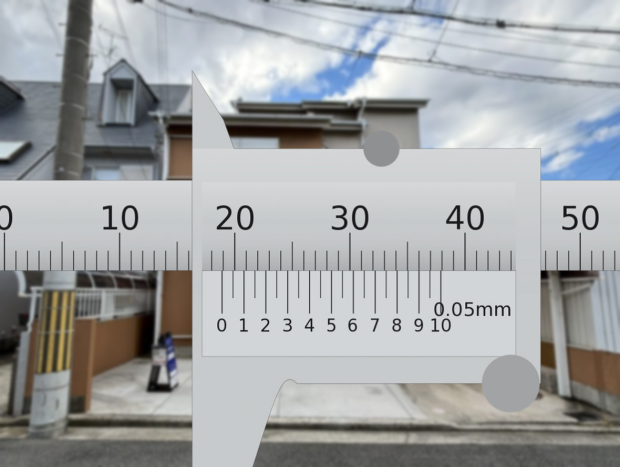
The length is 18.9 mm
